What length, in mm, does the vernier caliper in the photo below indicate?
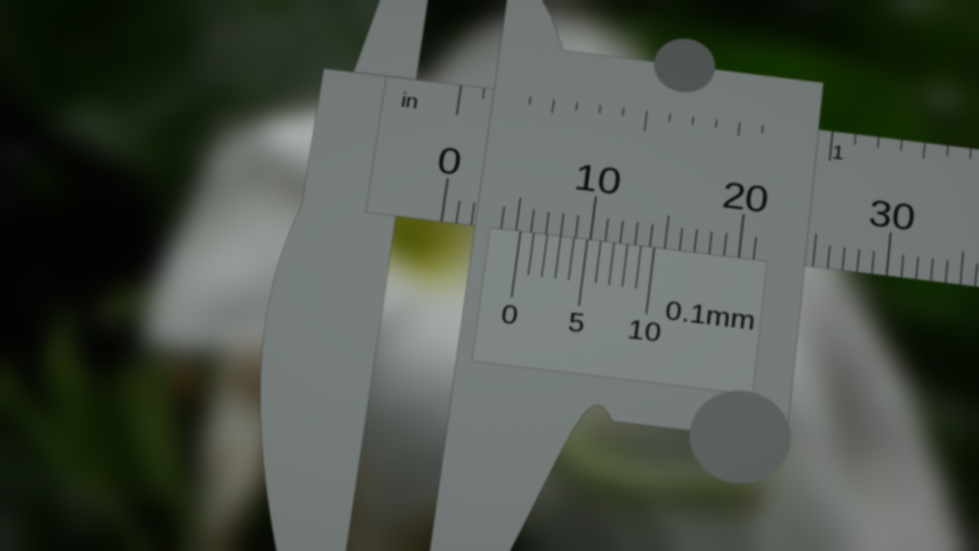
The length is 5.3 mm
